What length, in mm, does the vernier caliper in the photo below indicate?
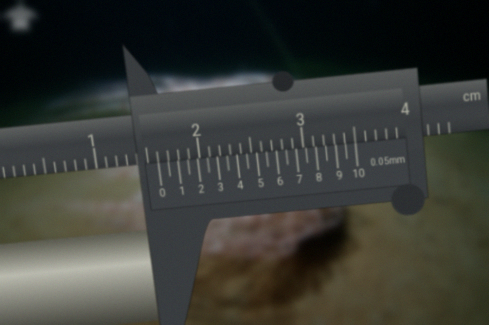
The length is 16.0 mm
